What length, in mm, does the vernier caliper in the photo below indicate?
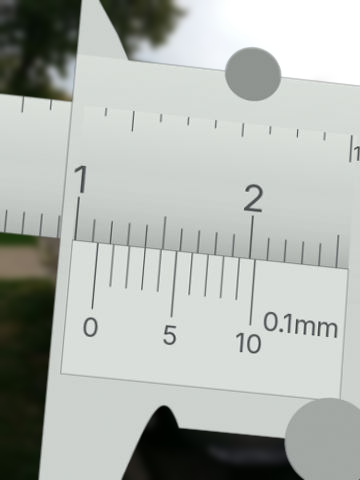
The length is 11.3 mm
